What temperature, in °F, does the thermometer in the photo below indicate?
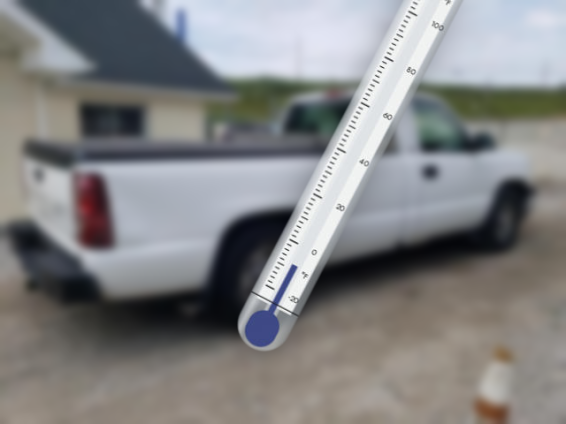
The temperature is -8 °F
